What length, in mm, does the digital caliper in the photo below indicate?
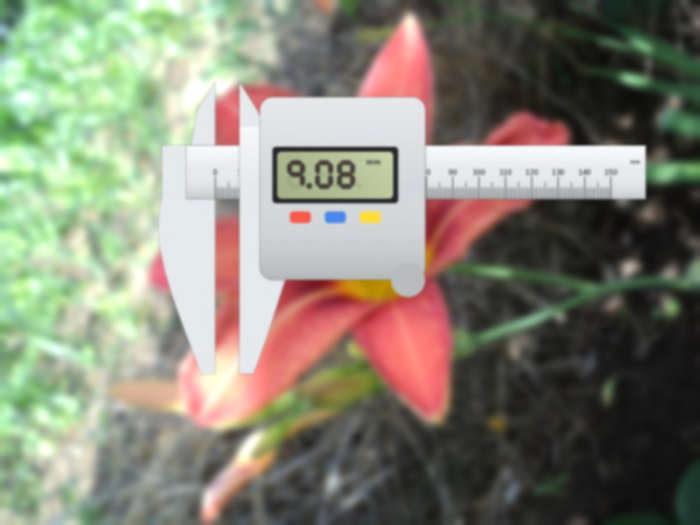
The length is 9.08 mm
